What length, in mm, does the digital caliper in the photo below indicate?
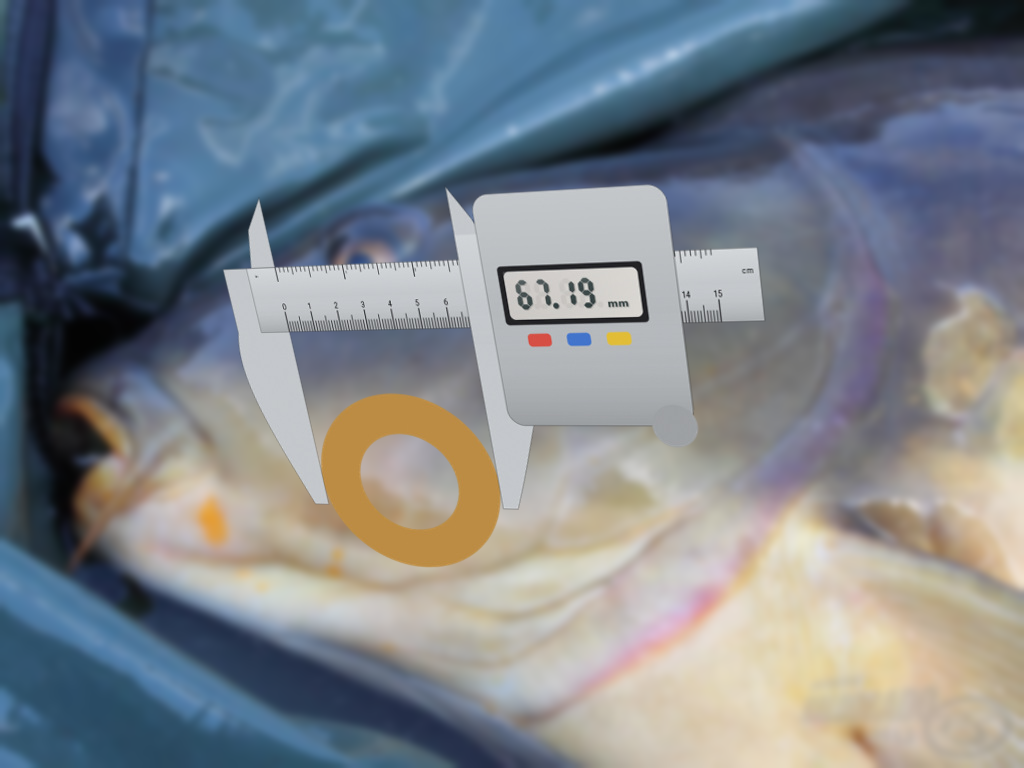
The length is 67.19 mm
